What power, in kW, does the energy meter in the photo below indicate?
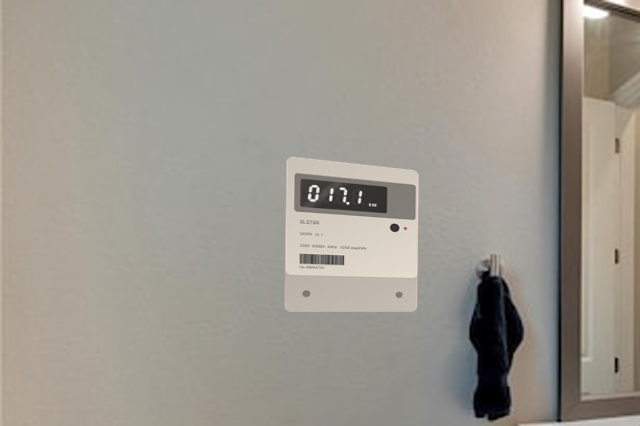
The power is 17.1 kW
